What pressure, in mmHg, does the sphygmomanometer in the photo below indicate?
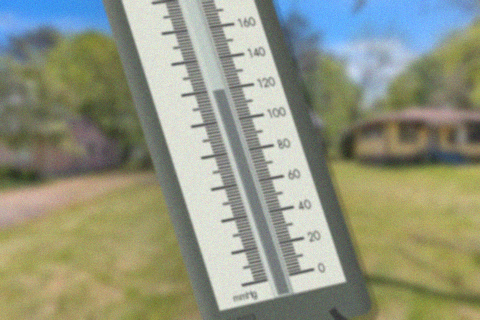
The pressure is 120 mmHg
